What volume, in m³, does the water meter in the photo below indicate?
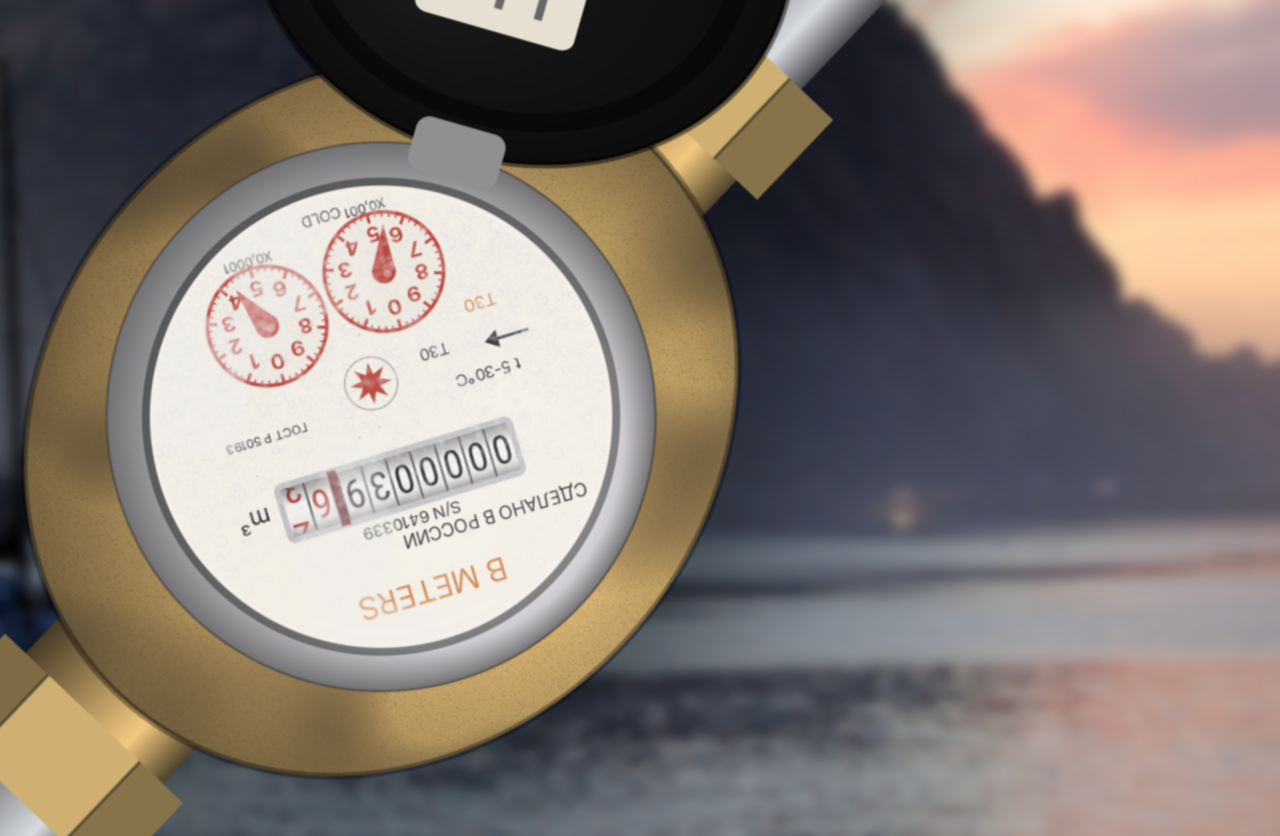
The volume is 39.6254 m³
